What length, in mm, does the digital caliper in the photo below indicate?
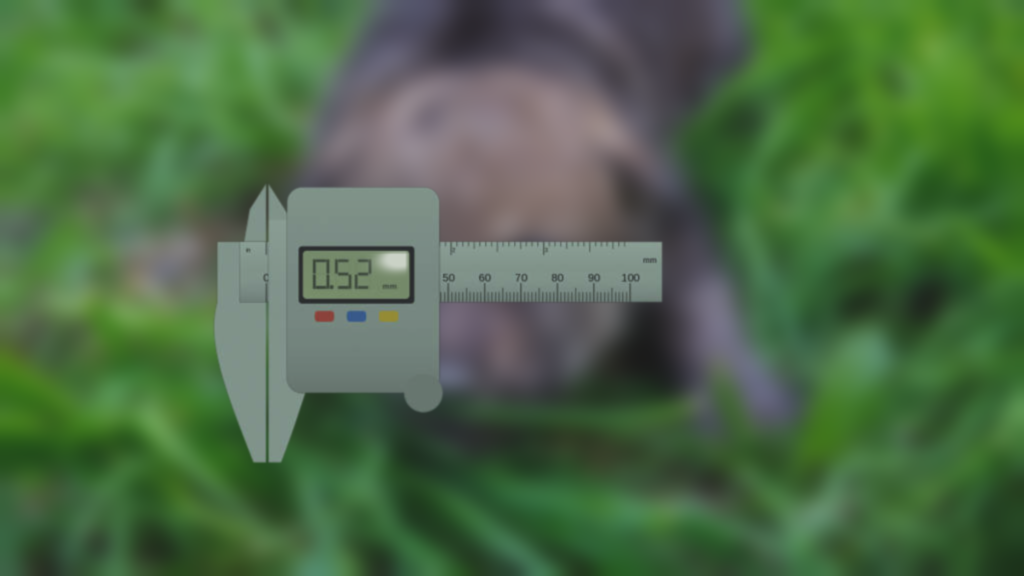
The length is 0.52 mm
